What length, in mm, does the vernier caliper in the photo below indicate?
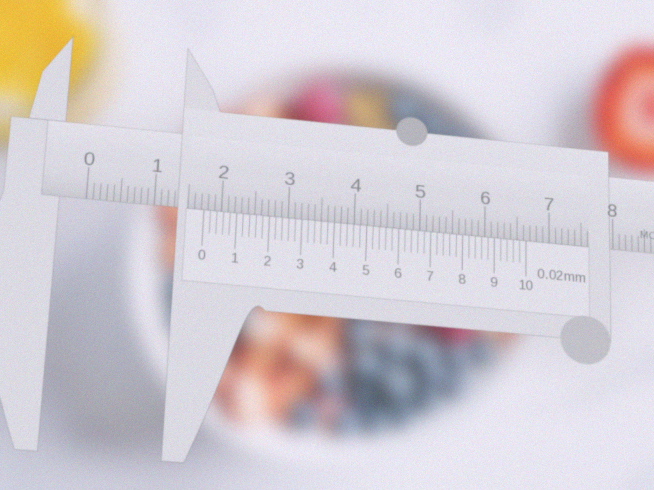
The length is 17.4 mm
